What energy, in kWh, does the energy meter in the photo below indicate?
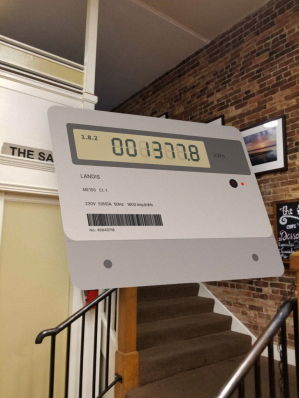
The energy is 1377.8 kWh
